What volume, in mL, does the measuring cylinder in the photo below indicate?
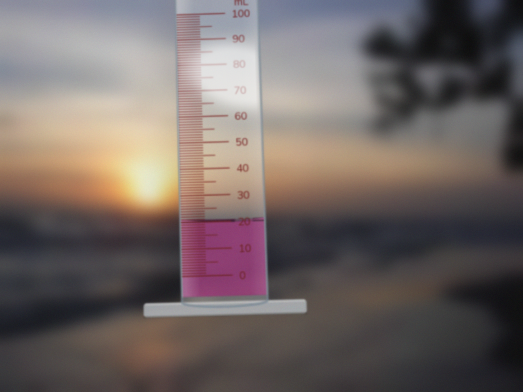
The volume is 20 mL
